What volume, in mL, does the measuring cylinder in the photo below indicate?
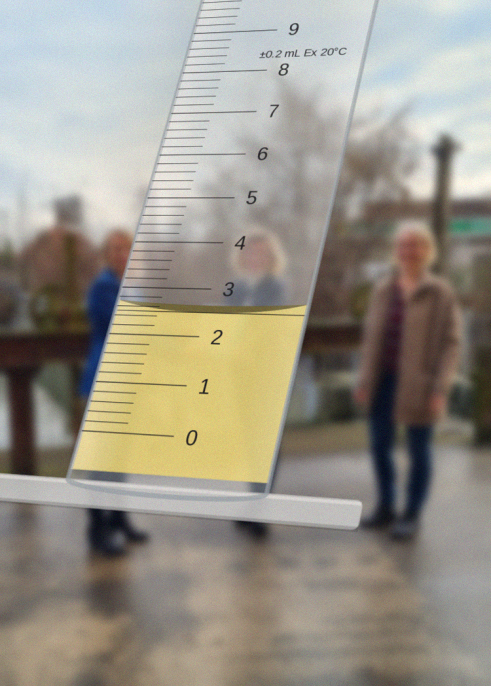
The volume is 2.5 mL
